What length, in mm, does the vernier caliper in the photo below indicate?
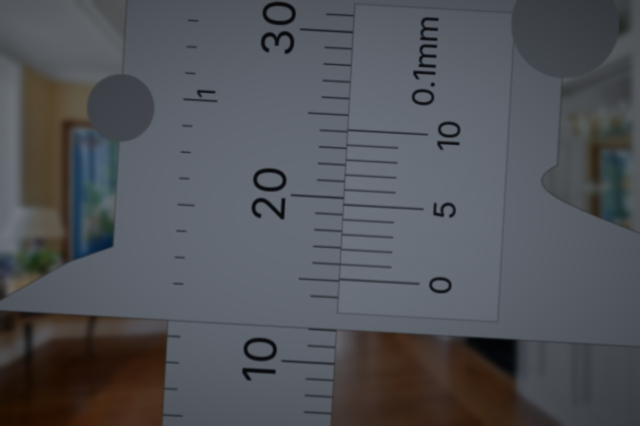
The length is 15.1 mm
